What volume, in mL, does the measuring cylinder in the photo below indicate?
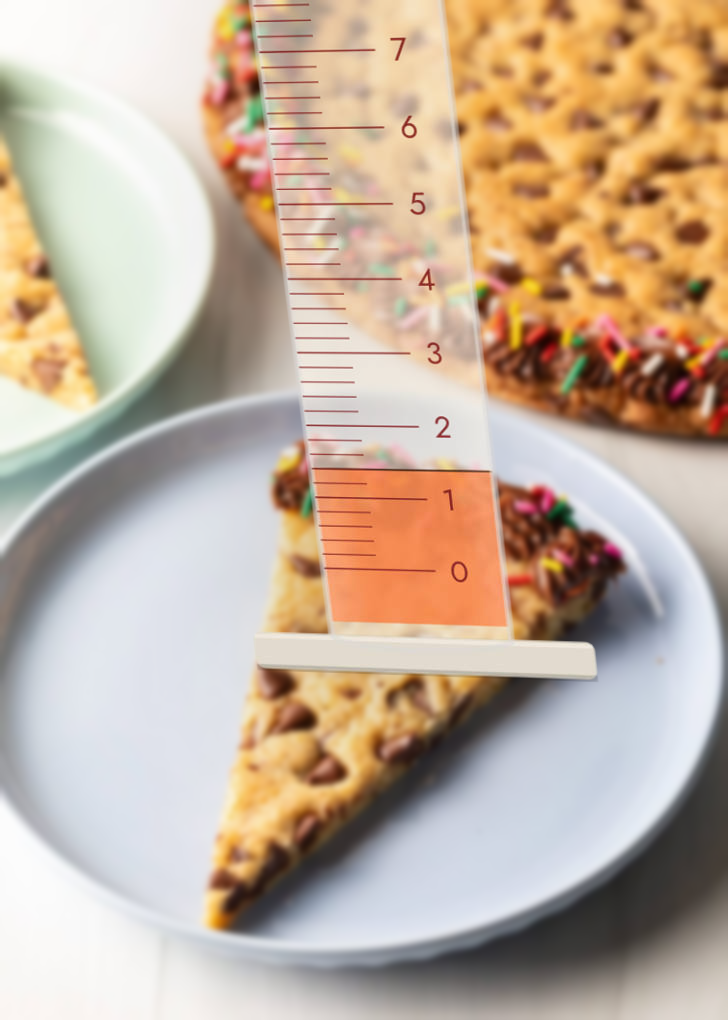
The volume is 1.4 mL
